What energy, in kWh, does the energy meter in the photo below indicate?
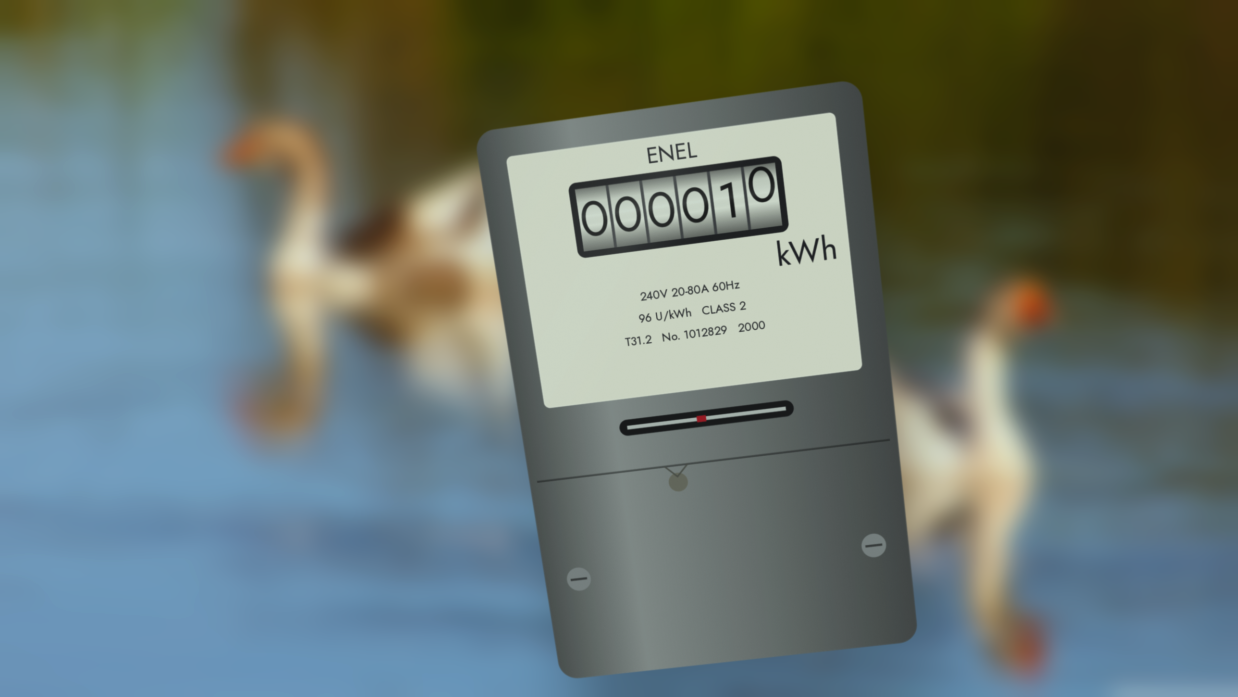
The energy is 10 kWh
